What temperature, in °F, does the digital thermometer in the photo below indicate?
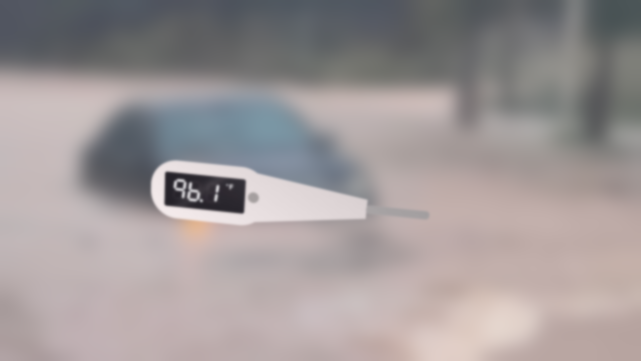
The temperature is 96.1 °F
